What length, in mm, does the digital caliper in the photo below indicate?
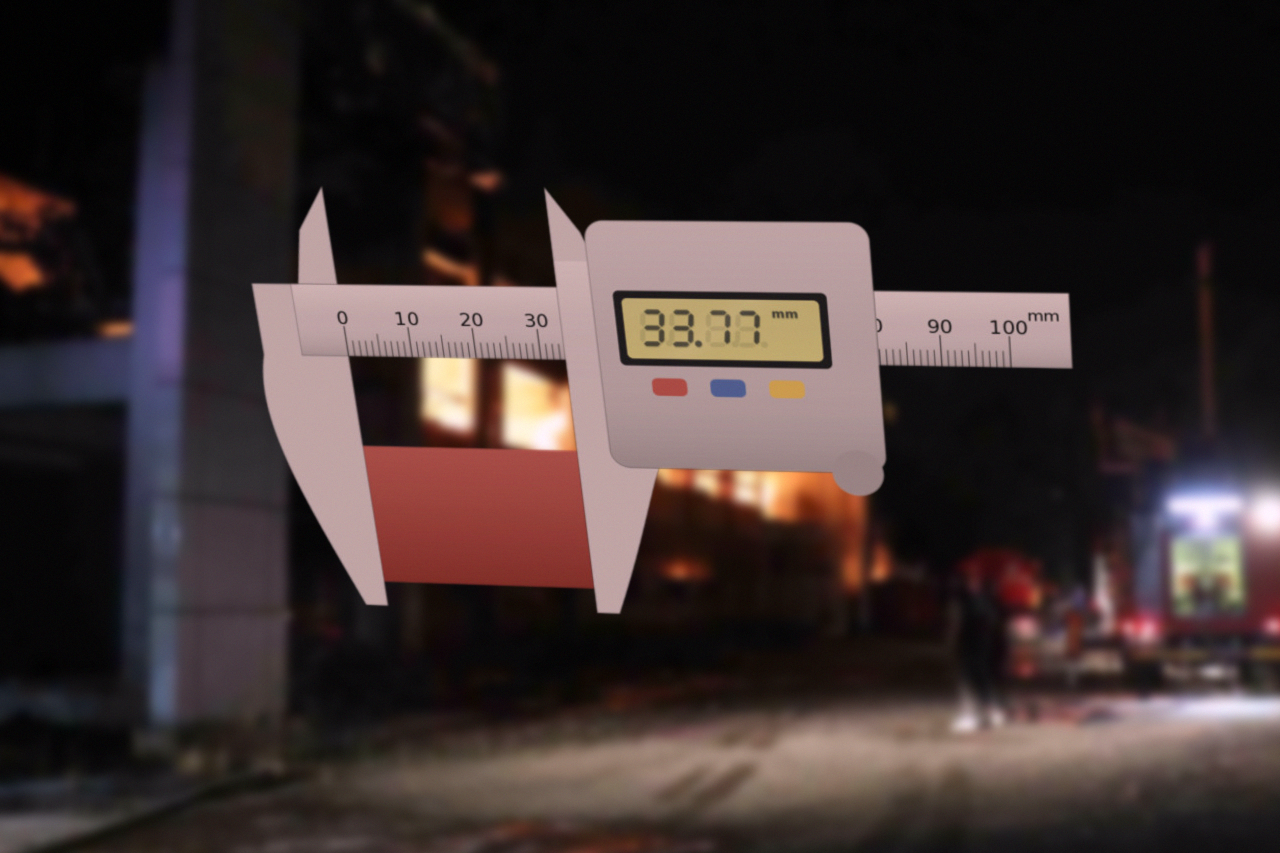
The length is 33.77 mm
